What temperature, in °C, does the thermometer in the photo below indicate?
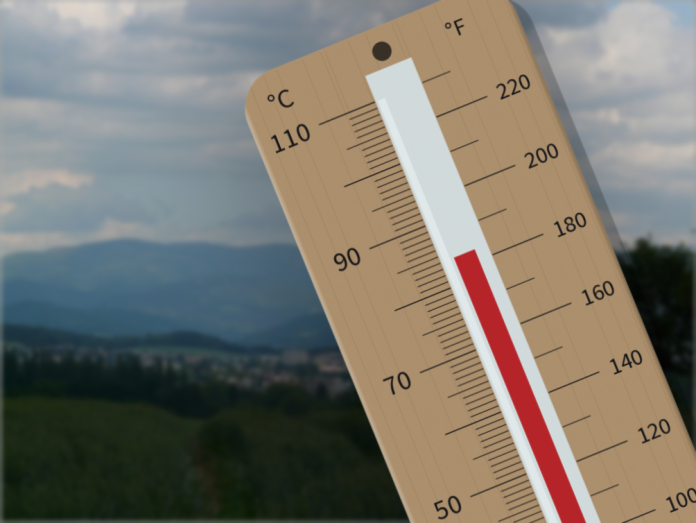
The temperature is 84 °C
